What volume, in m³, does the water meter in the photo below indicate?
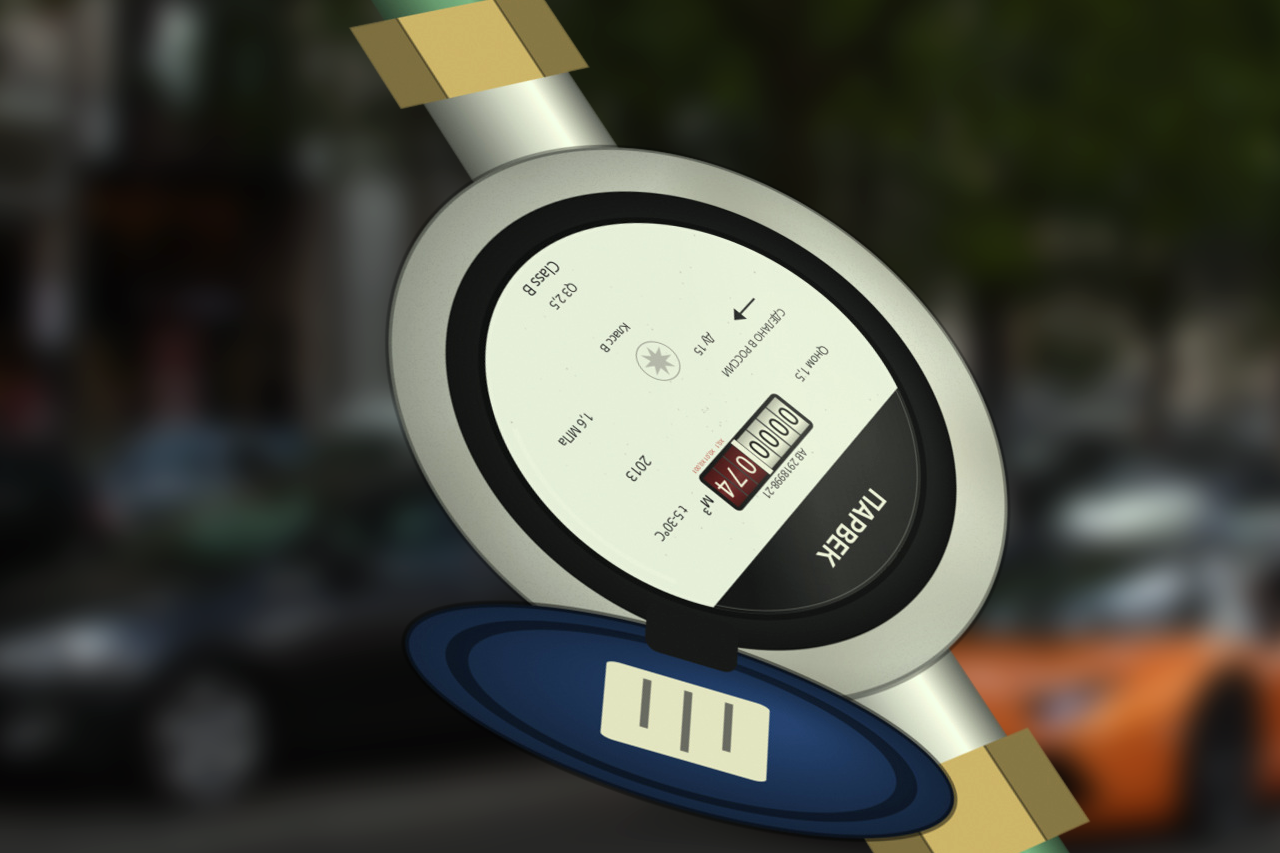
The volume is 0.074 m³
